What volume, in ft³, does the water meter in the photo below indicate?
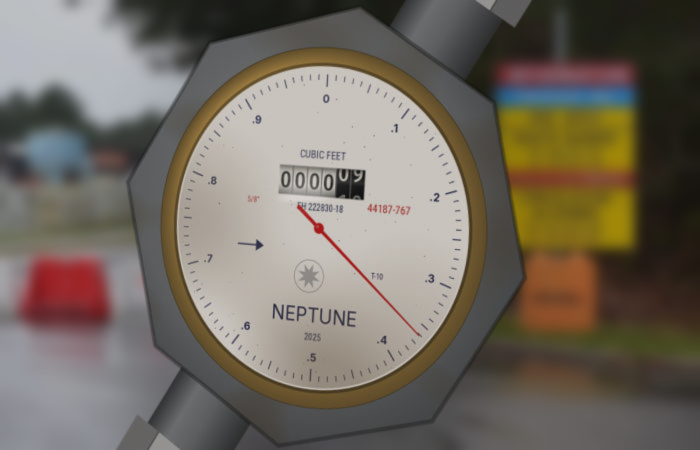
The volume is 9.36 ft³
